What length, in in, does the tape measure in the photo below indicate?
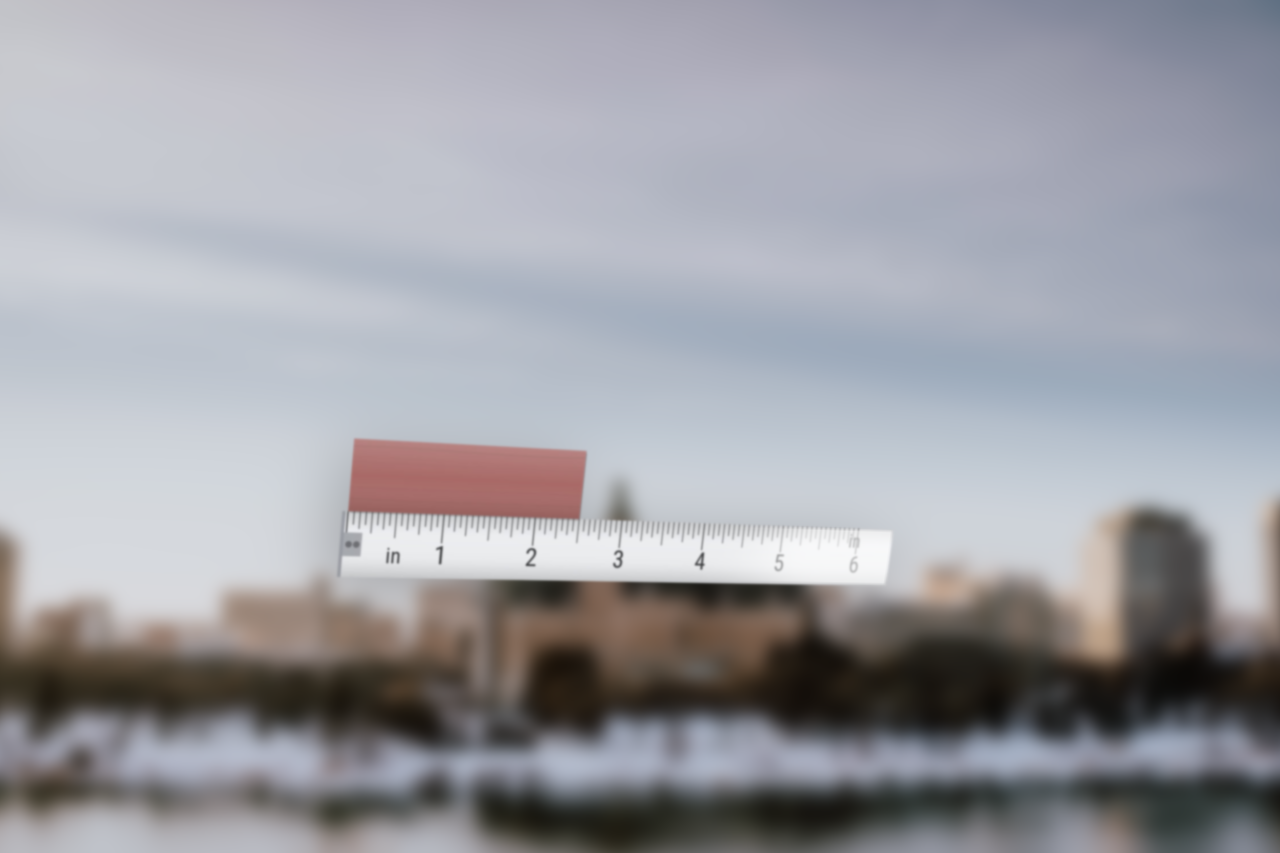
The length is 2.5 in
